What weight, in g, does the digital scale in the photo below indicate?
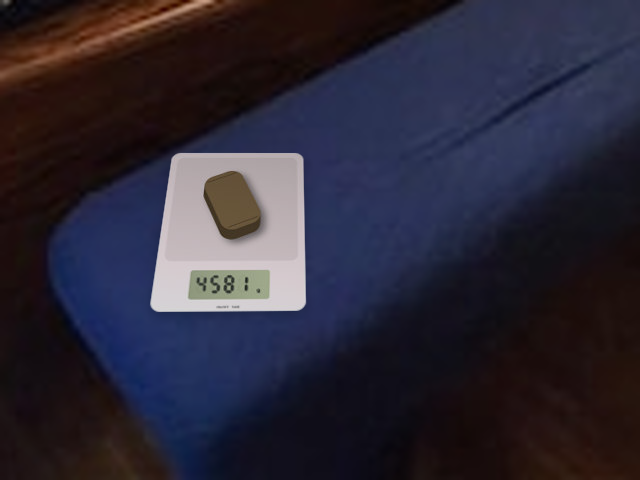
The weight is 4581 g
